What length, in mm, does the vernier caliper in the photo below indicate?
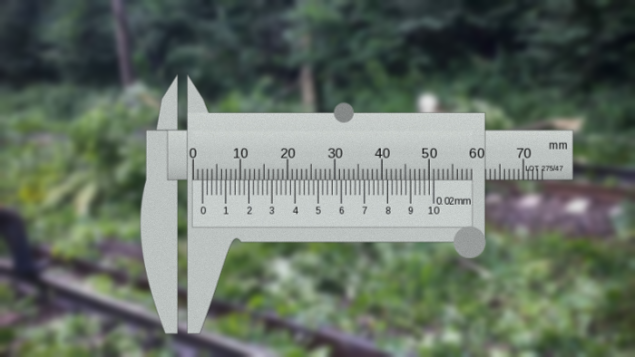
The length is 2.0 mm
